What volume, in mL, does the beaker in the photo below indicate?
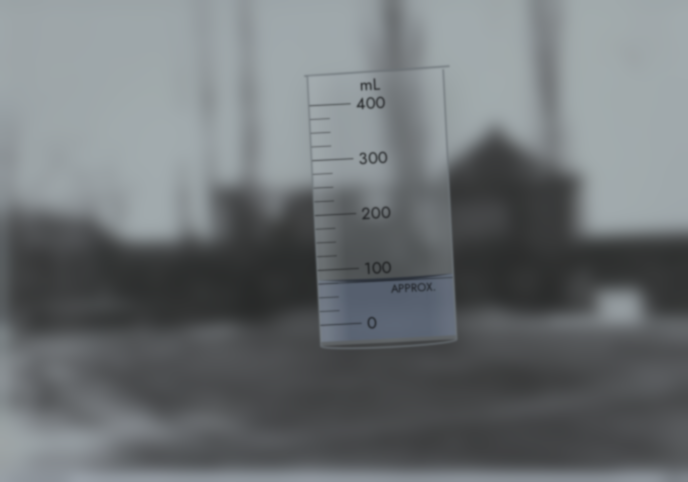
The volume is 75 mL
